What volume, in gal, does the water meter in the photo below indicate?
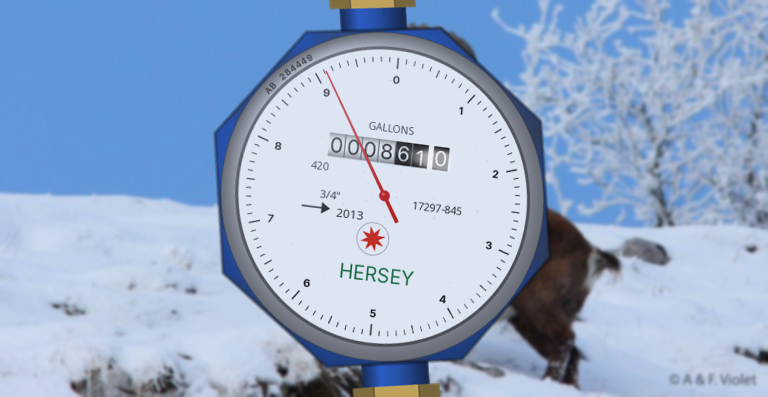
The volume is 8609.1 gal
